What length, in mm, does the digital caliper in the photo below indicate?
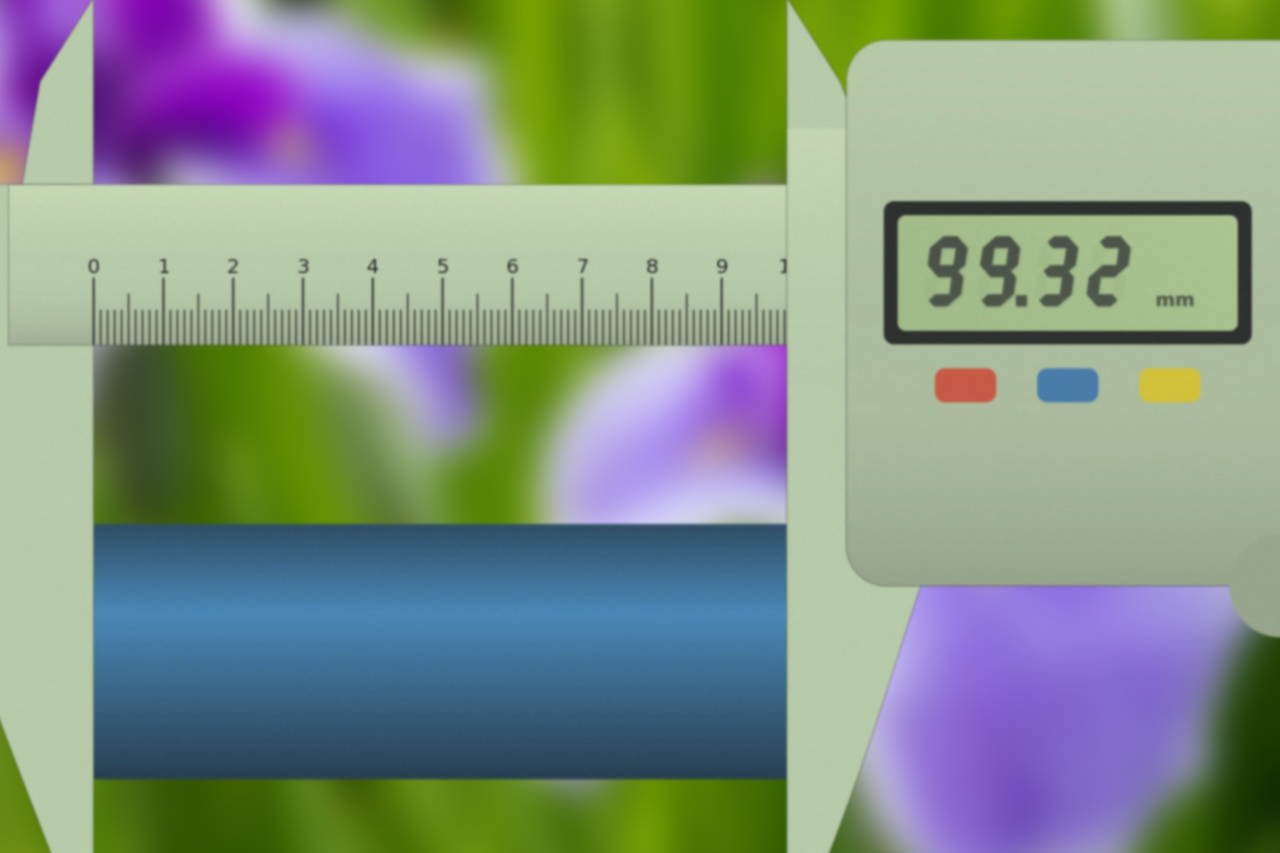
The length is 99.32 mm
